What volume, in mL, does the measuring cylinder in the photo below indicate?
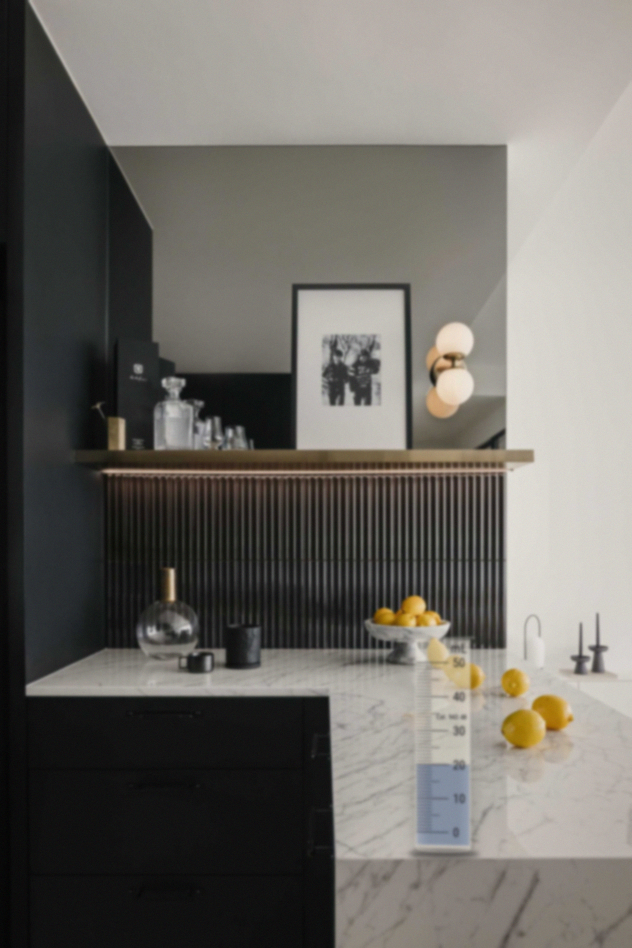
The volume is 20 mL
